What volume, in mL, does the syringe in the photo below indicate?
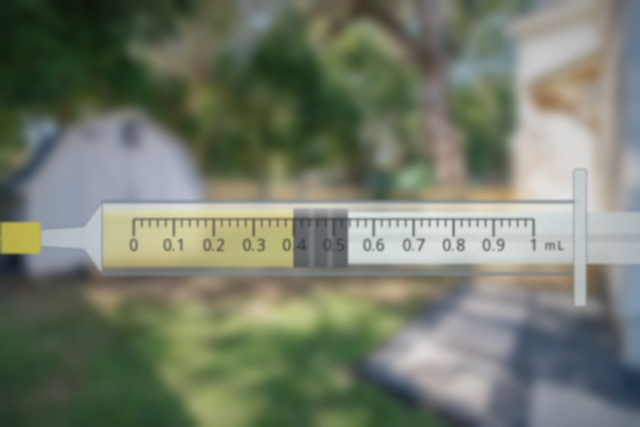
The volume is 0.4 mL
